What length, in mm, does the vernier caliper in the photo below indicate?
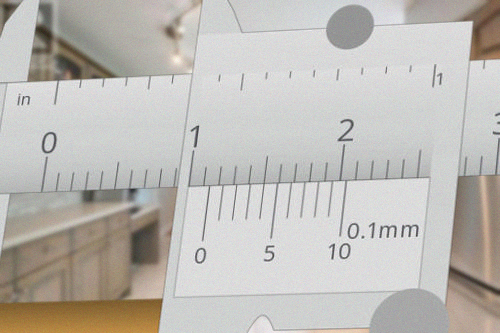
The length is 11.4 mm
